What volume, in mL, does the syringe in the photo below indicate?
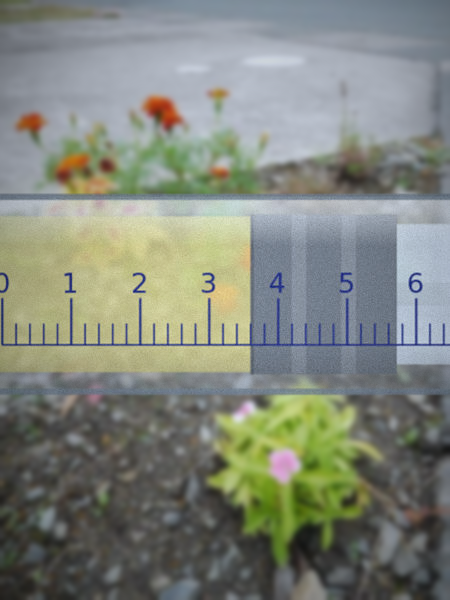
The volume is 3.6 mL
